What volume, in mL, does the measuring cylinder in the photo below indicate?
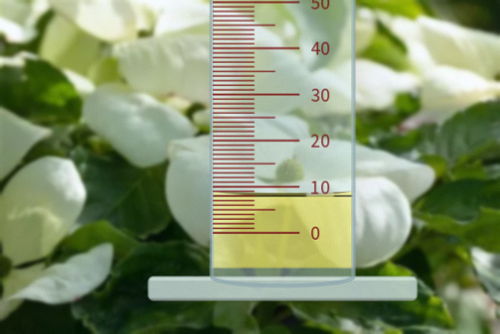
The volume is 8 mL
